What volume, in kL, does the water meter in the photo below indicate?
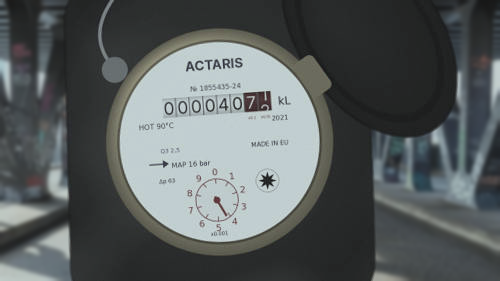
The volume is 40.714 kL
